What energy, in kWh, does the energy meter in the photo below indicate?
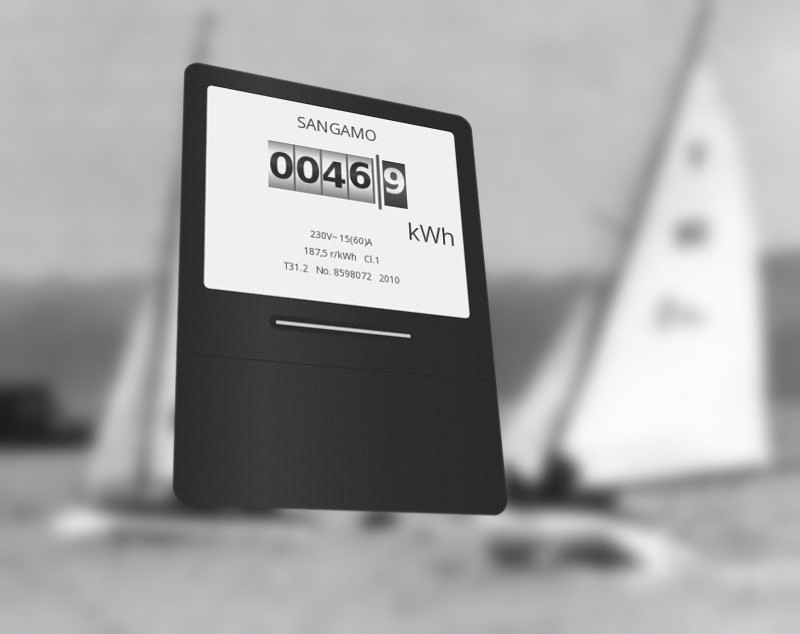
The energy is 46.9 kWh
